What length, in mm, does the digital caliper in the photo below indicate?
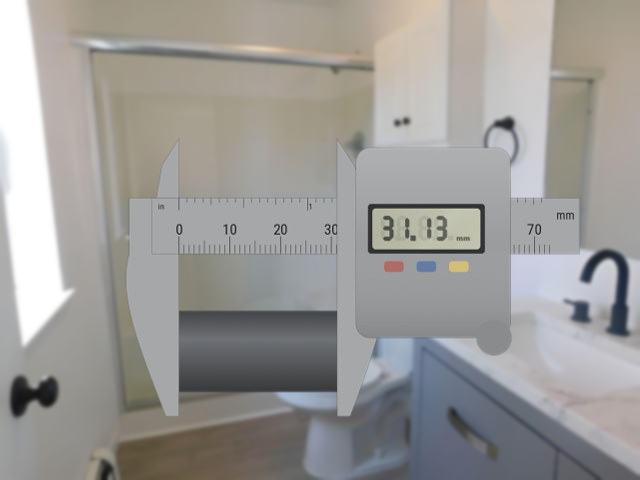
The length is 31.13 mm
